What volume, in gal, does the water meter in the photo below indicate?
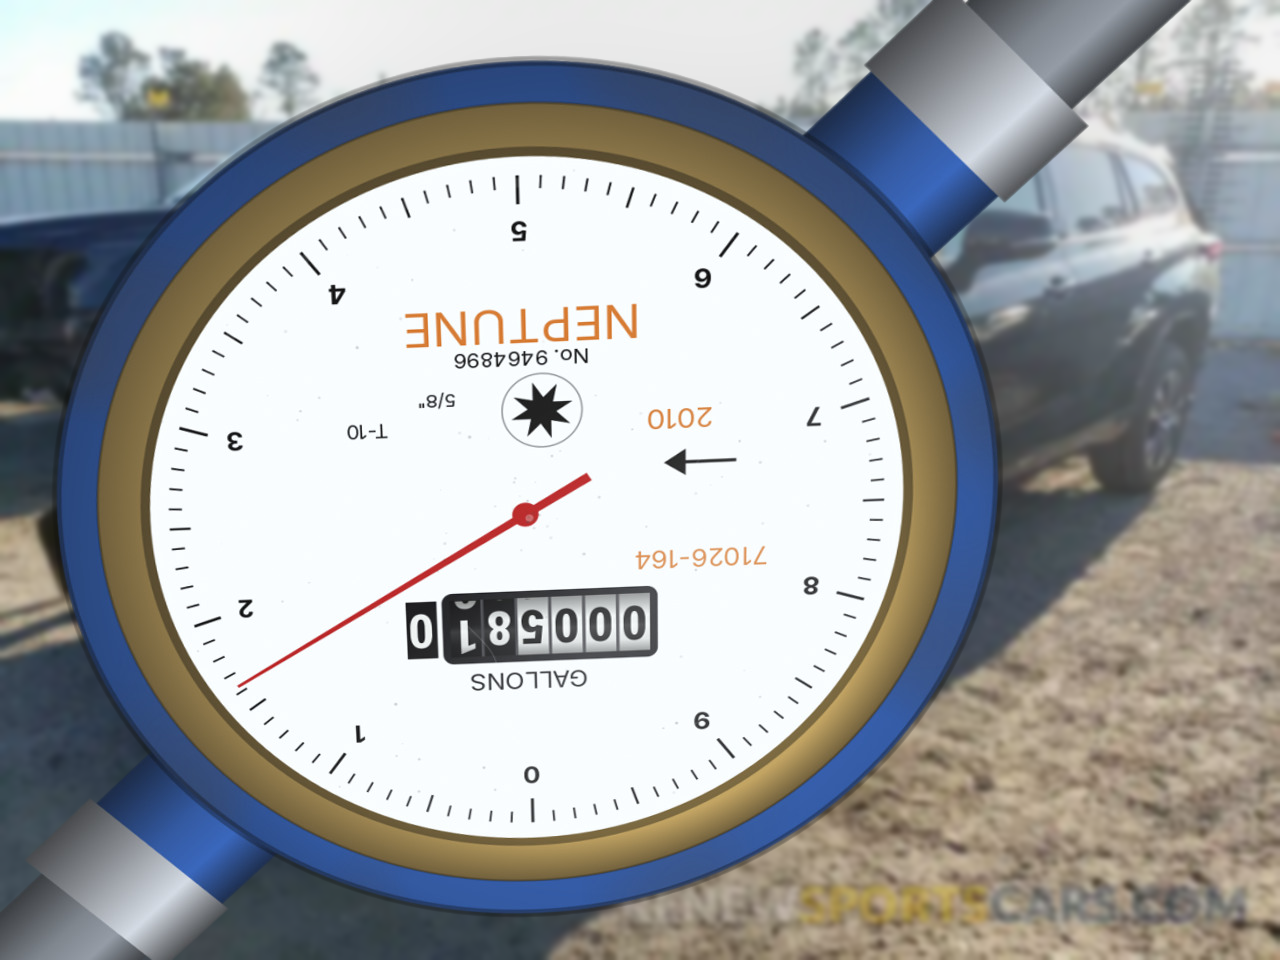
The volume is 5811.6 gal
